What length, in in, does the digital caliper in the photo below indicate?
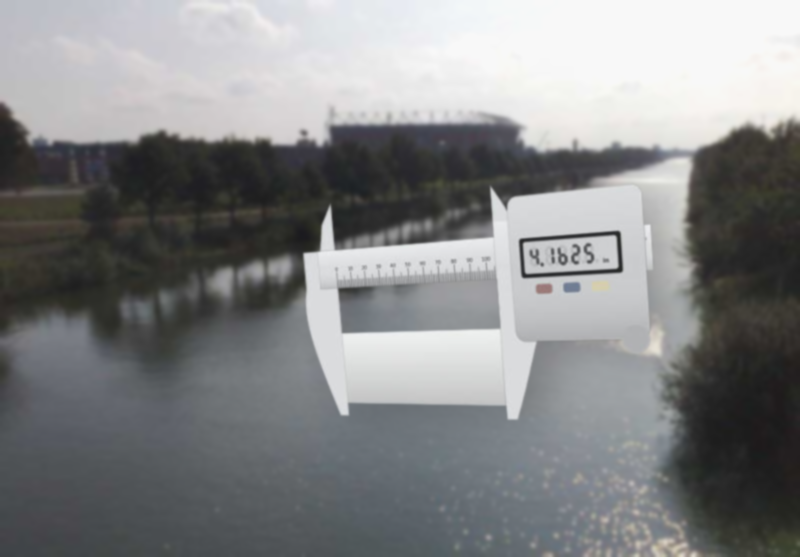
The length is 4.1625 in
